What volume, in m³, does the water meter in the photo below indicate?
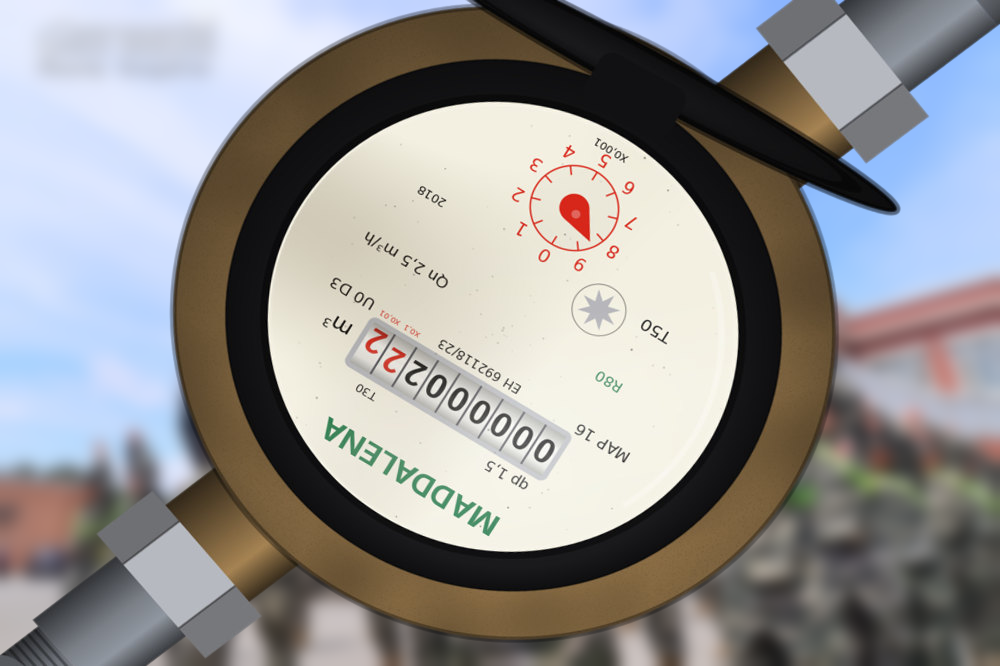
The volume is 2.218 m³
